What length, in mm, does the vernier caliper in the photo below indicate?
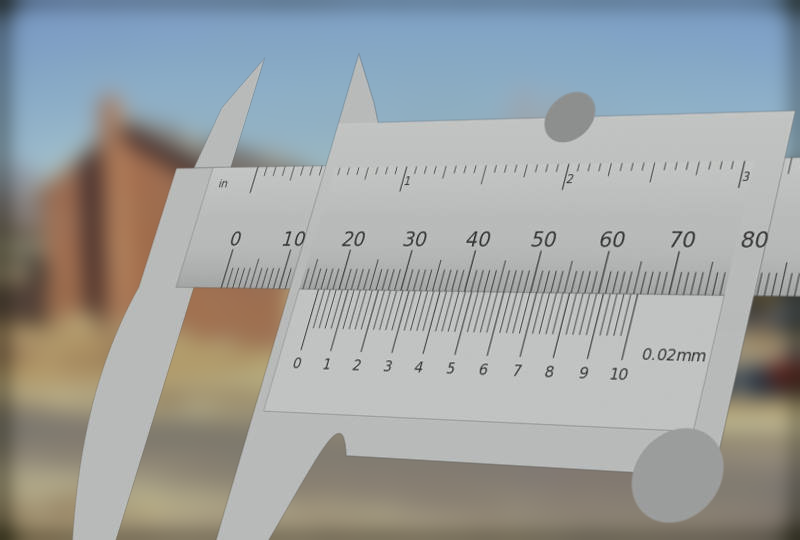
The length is 16.6 mm
